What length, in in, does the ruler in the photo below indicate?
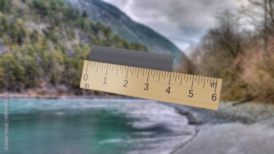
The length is 4 in
